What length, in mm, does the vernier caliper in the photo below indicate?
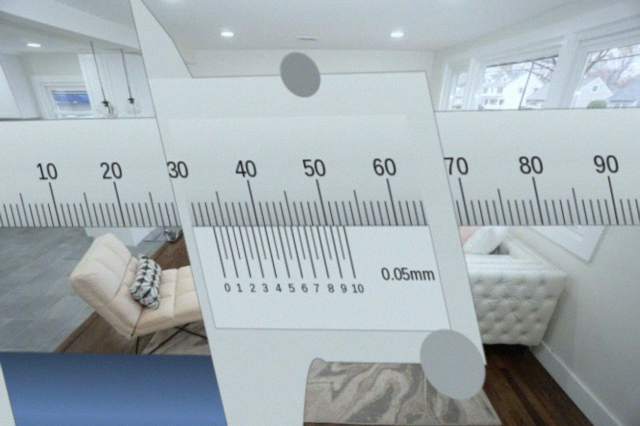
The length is 33.4 mm
